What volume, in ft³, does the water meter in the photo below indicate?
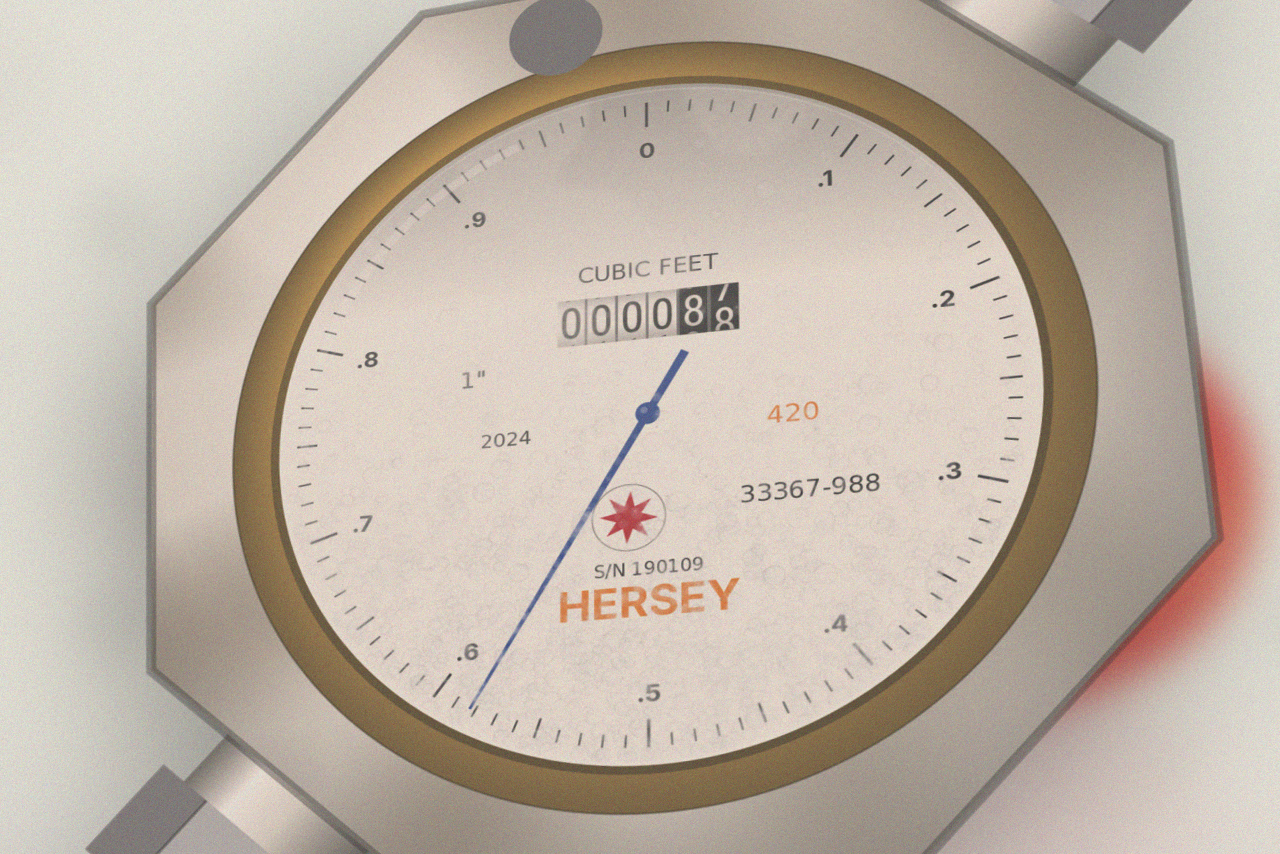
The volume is 87.58 ft³
